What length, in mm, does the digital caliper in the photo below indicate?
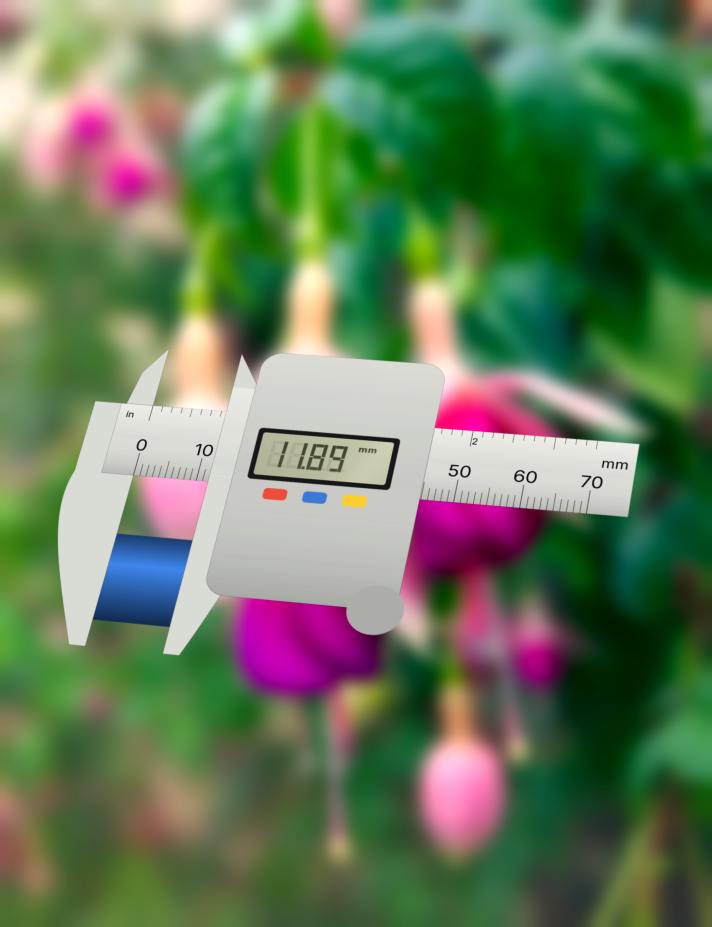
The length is 11.89 mm
